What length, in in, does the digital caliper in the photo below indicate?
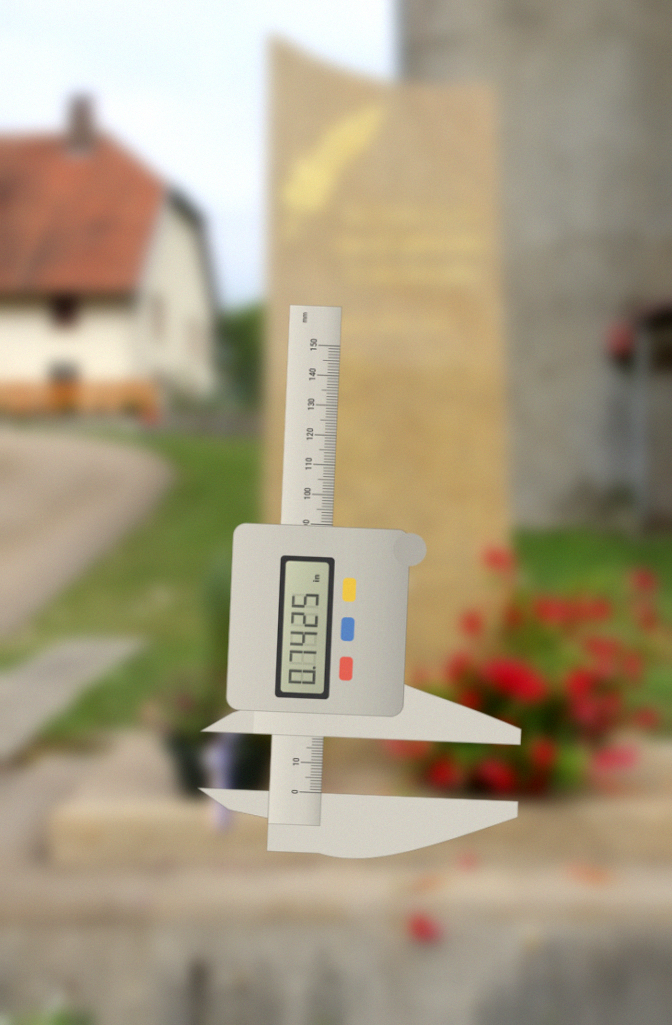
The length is 0.7425 in
